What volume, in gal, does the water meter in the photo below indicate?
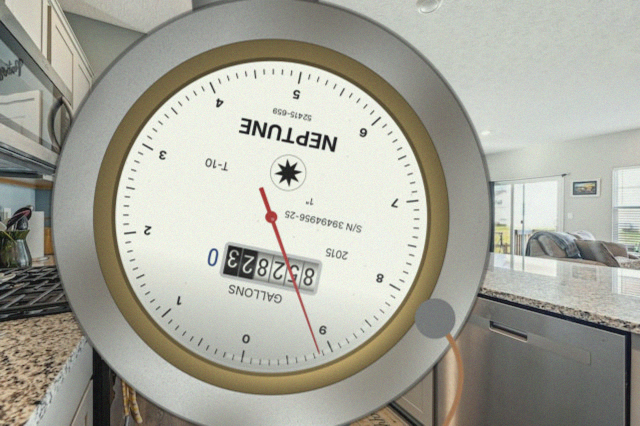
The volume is 8528229.1 gal
